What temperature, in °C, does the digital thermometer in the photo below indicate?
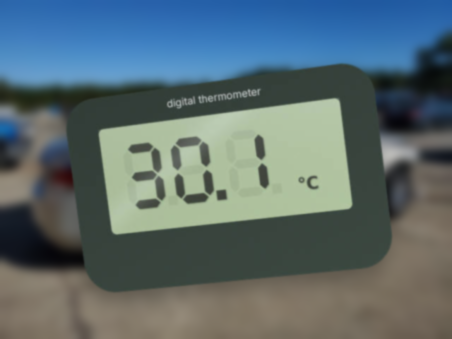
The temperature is 30.1 °C
